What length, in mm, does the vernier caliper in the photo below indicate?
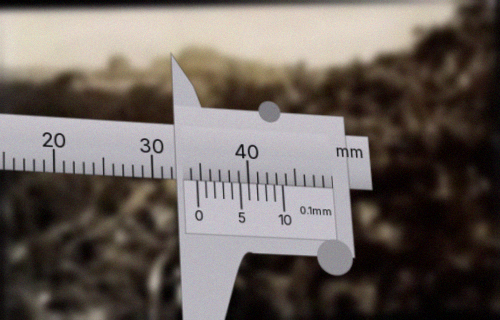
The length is 34.6 mm
